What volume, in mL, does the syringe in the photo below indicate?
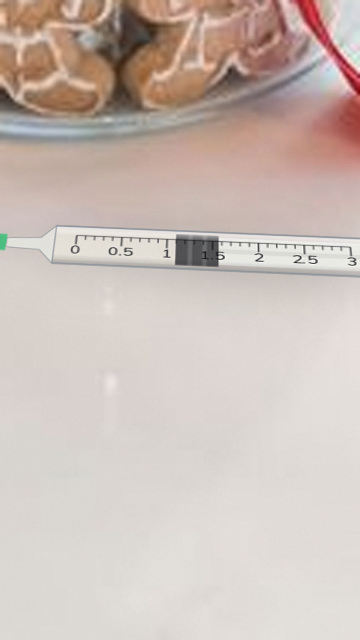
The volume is 1.1 mL
